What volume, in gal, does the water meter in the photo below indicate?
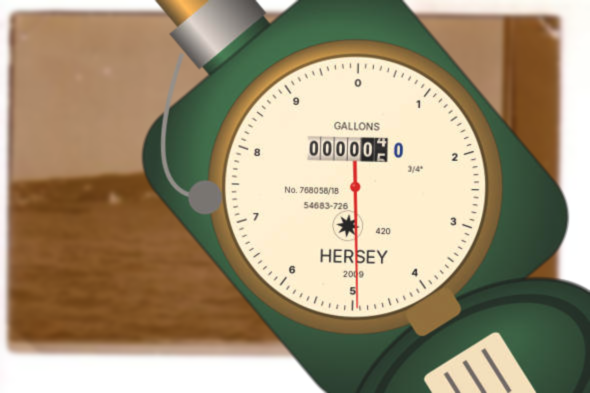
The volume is 44.9 gal
